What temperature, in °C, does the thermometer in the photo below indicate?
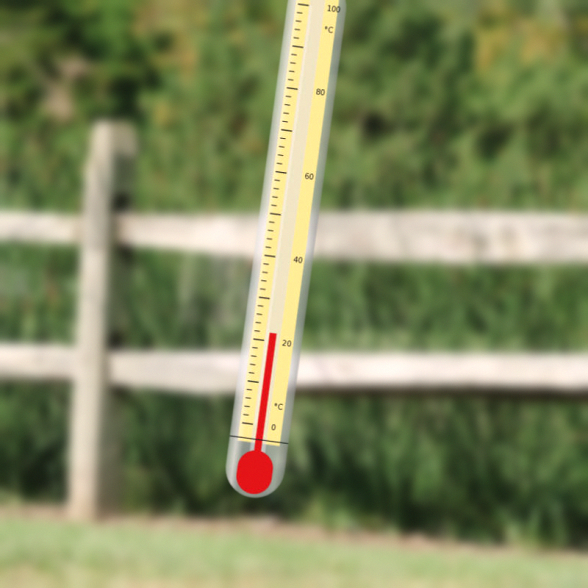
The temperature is 22 °C
